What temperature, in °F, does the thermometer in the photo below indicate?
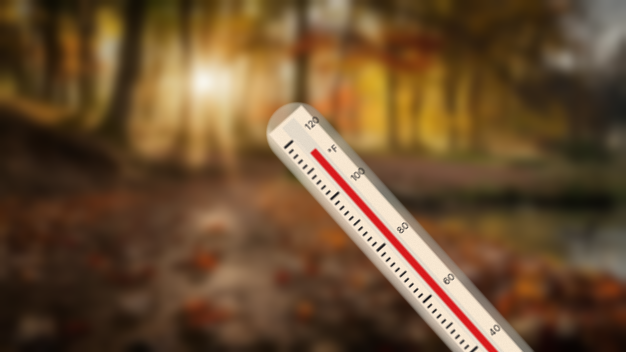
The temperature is 114 °F
